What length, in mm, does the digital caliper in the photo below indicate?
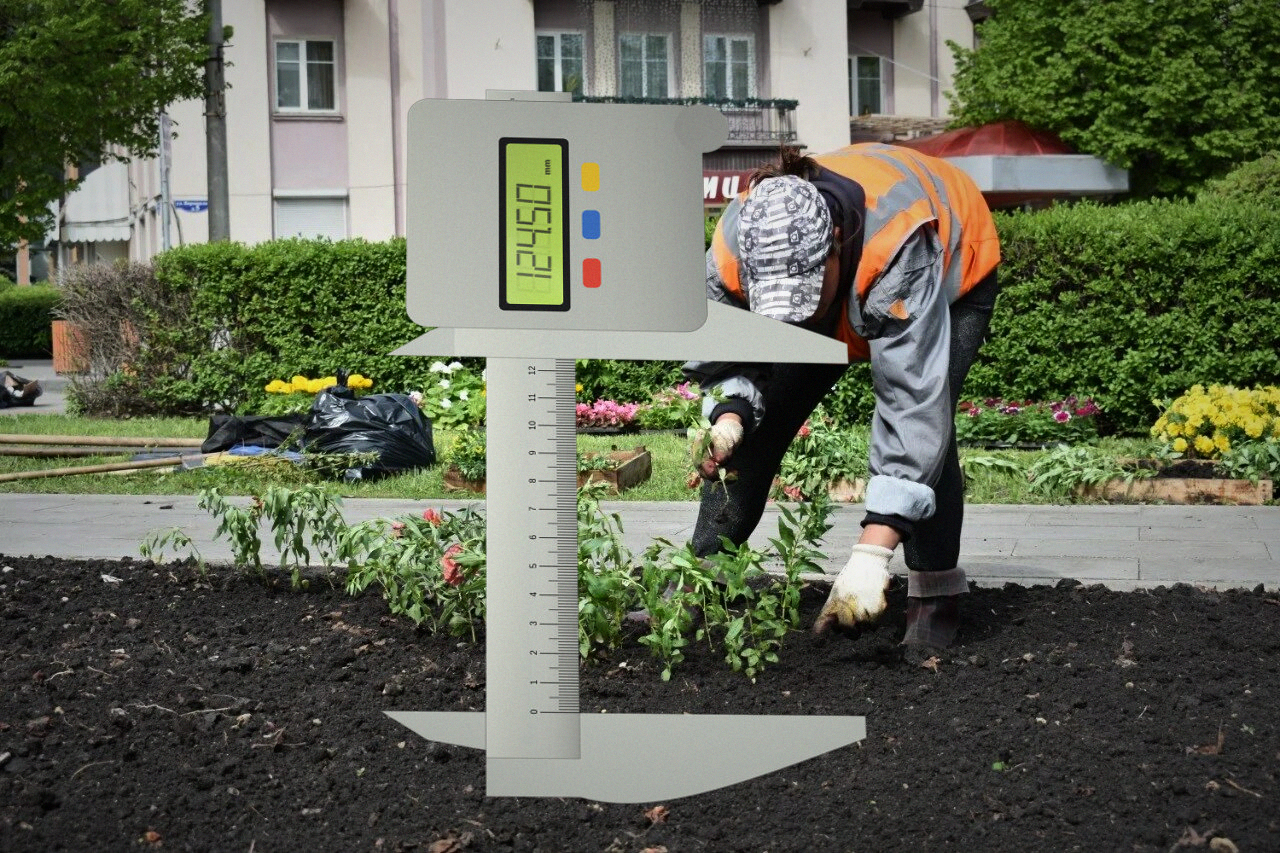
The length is 124.50 mm
